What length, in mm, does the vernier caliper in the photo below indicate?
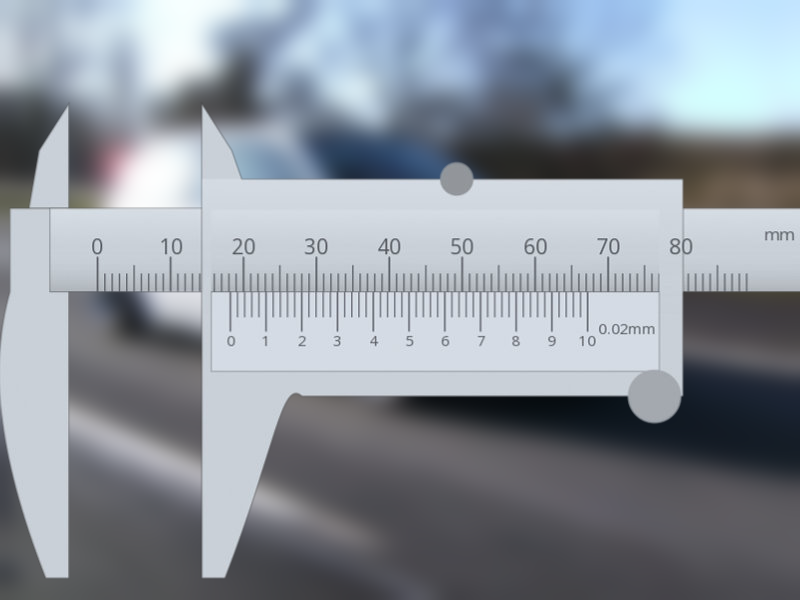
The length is 18.2 mm
